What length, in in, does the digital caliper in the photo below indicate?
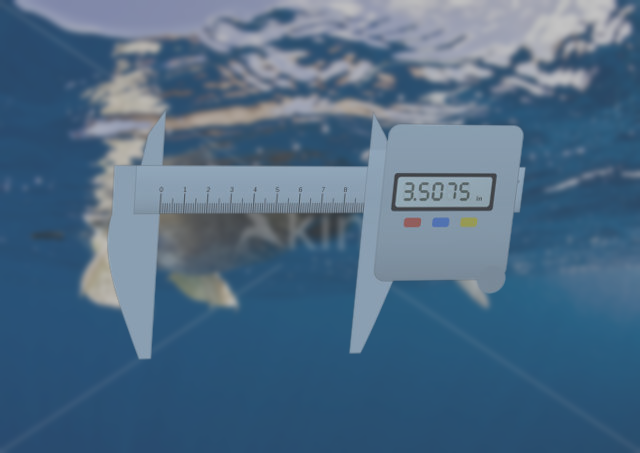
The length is 3.5075 in
